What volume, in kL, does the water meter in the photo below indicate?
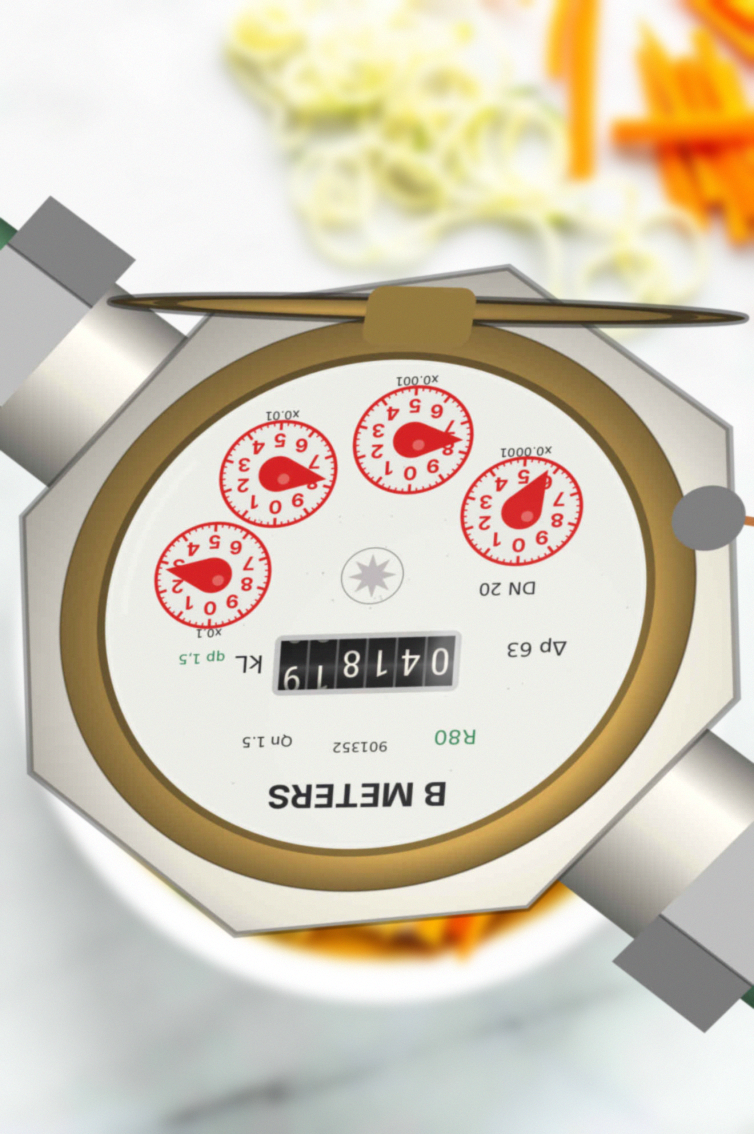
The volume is 41819.2775 kL
